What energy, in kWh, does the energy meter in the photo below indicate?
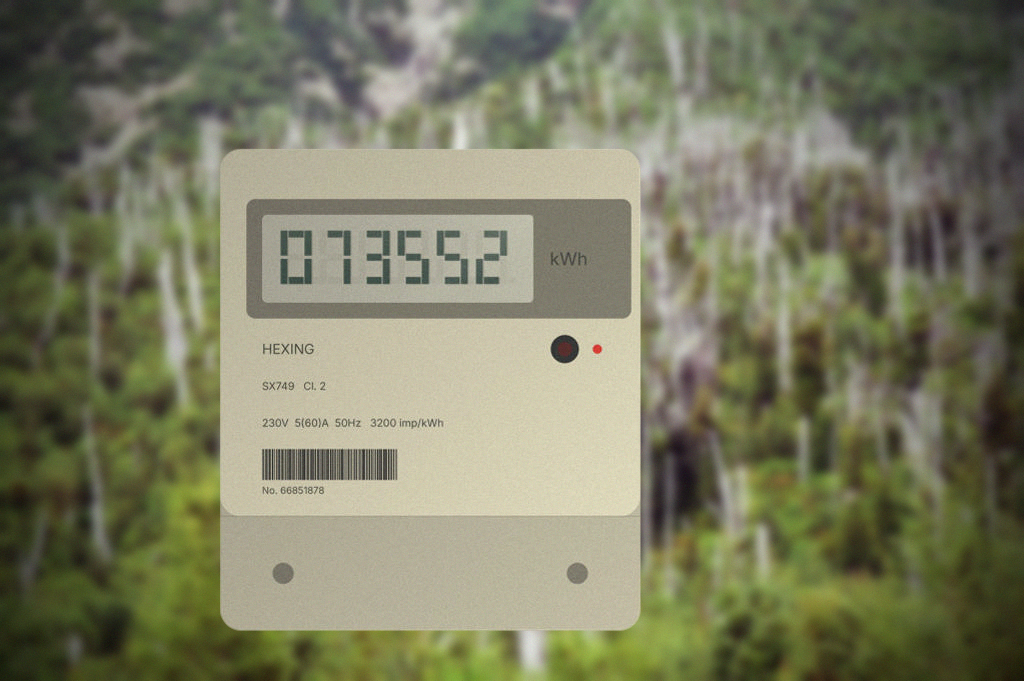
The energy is 73552 kWh
